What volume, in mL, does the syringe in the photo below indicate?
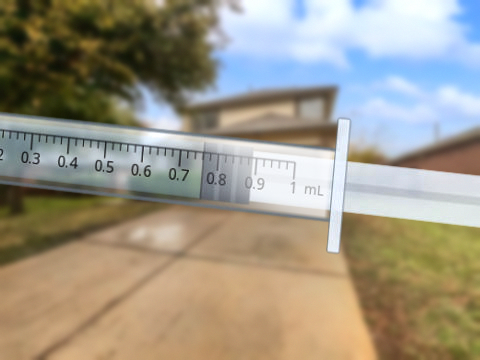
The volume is 0.76 mL
